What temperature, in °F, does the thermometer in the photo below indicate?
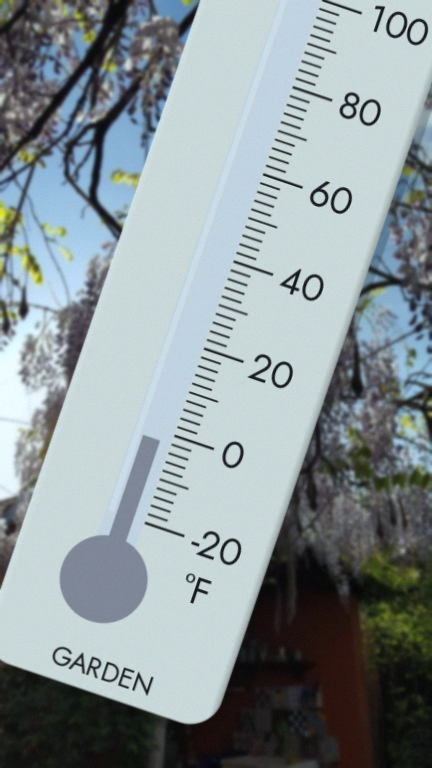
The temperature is -2 °F
